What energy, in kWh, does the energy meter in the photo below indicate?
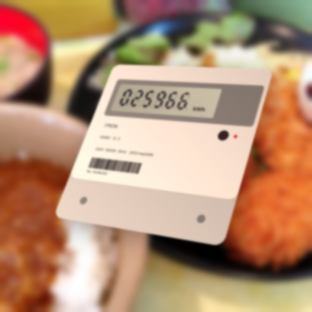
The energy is 25966 kWh
